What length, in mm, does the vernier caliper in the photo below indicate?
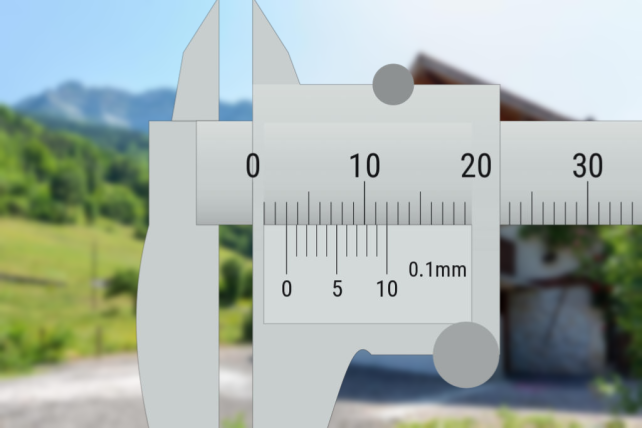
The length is 3.0 mm
